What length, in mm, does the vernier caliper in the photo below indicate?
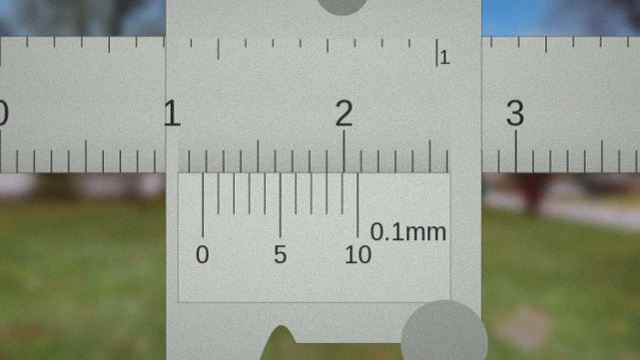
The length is 11.8 mm
